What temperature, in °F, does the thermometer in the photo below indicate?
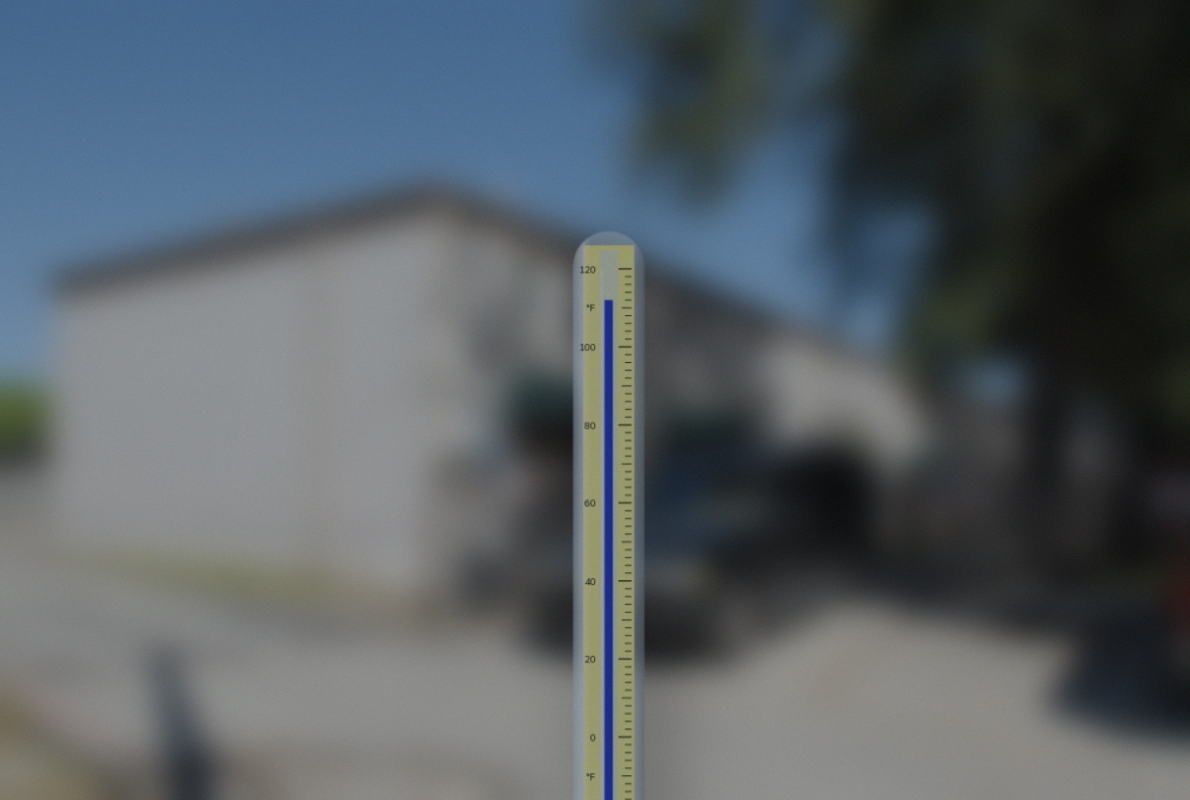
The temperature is 112 °F
